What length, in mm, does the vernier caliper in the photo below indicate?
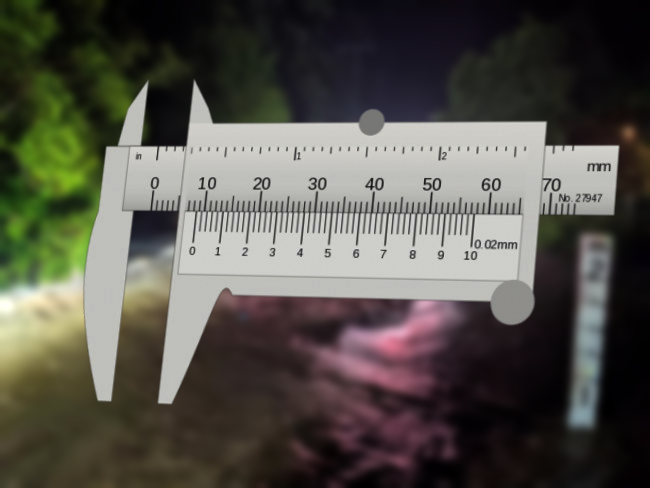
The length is 8.5 mm
